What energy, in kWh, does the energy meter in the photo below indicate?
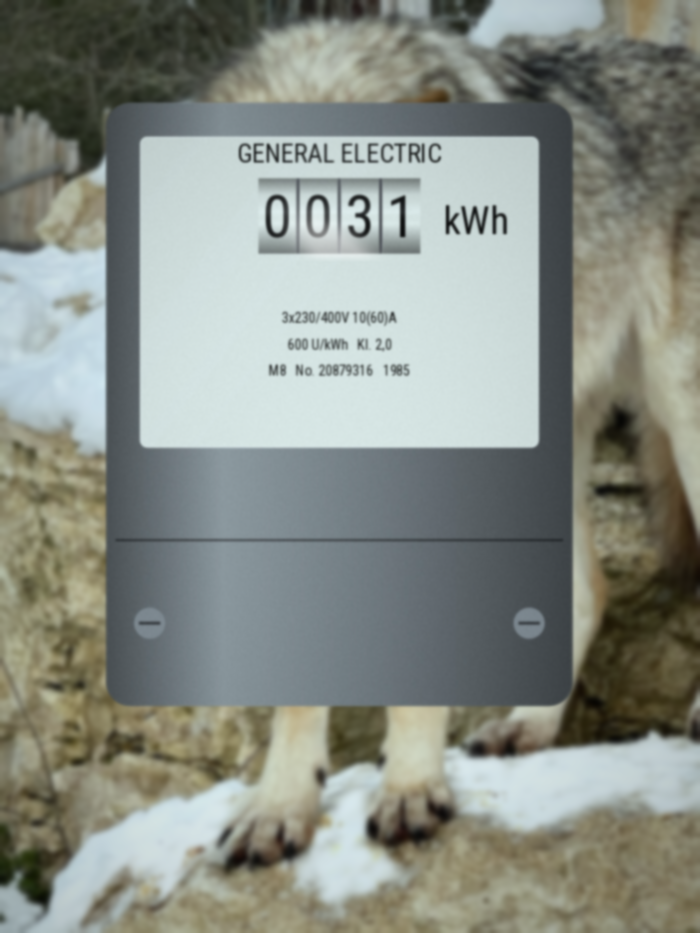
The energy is 31 kWh
